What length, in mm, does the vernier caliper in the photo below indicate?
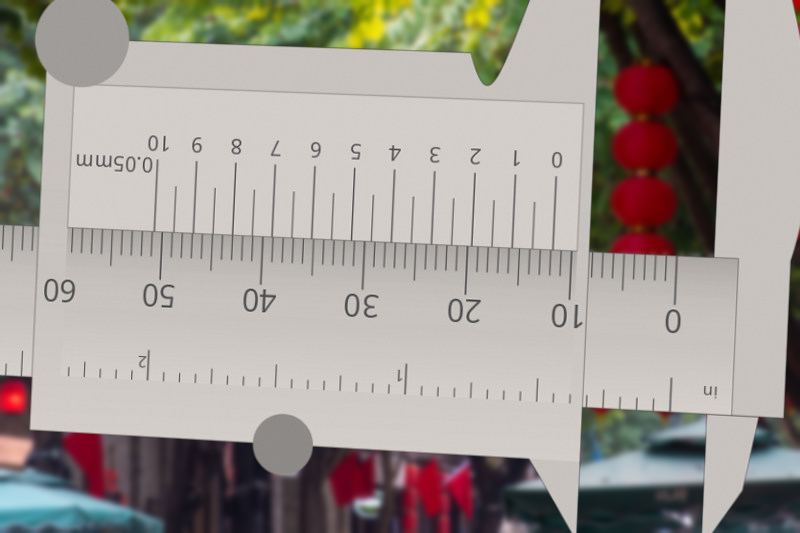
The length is 11.8 mm
